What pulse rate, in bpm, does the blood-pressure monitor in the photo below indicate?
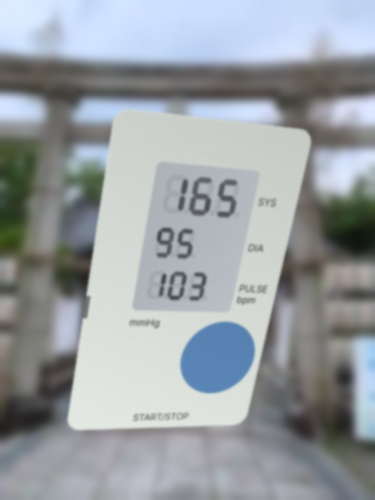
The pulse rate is 103 bpm
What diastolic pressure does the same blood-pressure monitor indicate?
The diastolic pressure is 95 mmHg
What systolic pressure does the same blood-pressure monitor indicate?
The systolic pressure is 165 mmHg
